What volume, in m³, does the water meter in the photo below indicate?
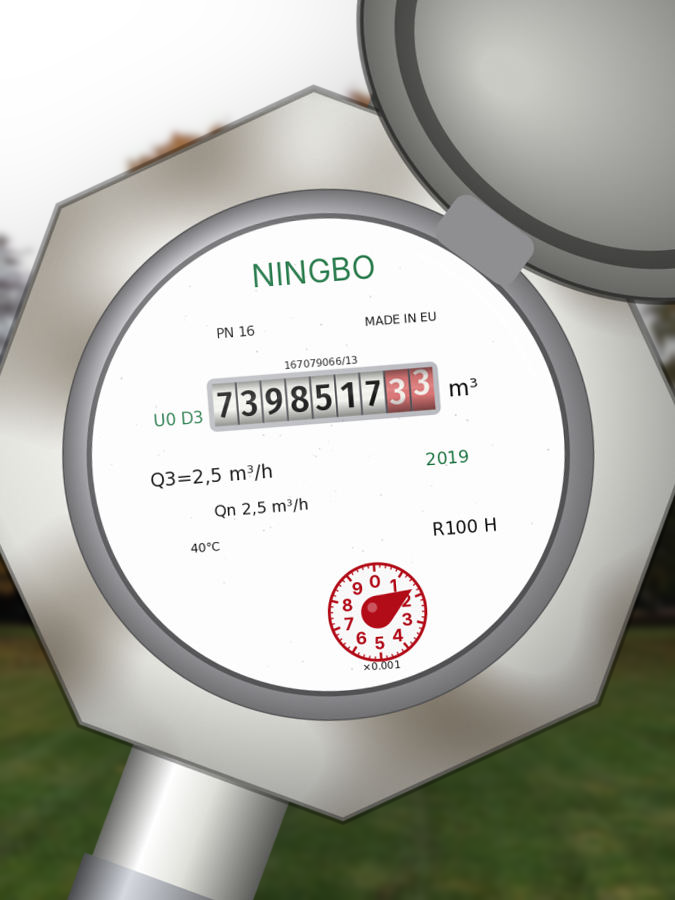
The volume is 7398517.331 m³
